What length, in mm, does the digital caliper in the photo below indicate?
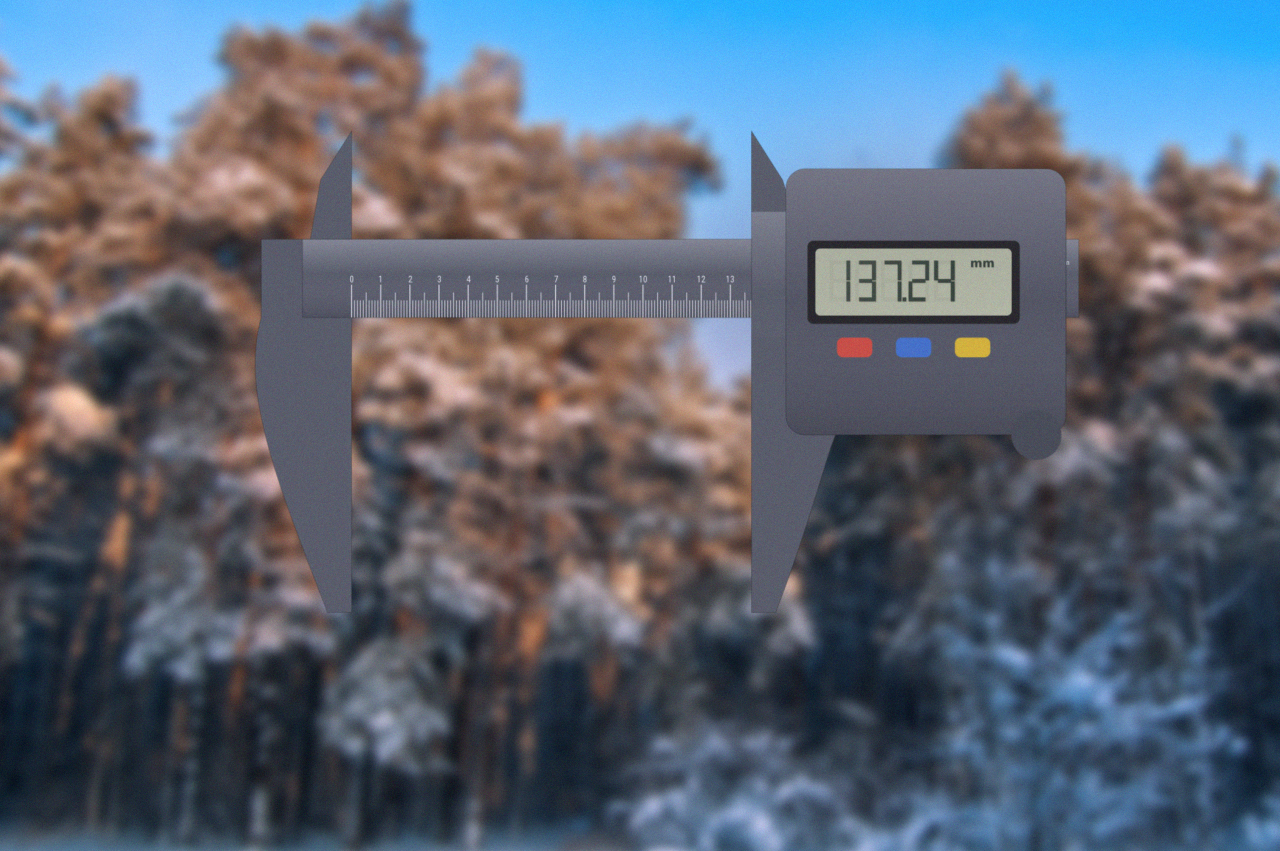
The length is 137.24 mm
